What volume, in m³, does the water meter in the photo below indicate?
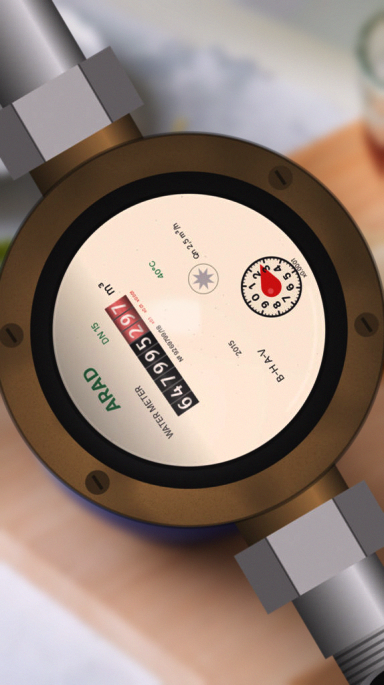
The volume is 647995.2972 m³
